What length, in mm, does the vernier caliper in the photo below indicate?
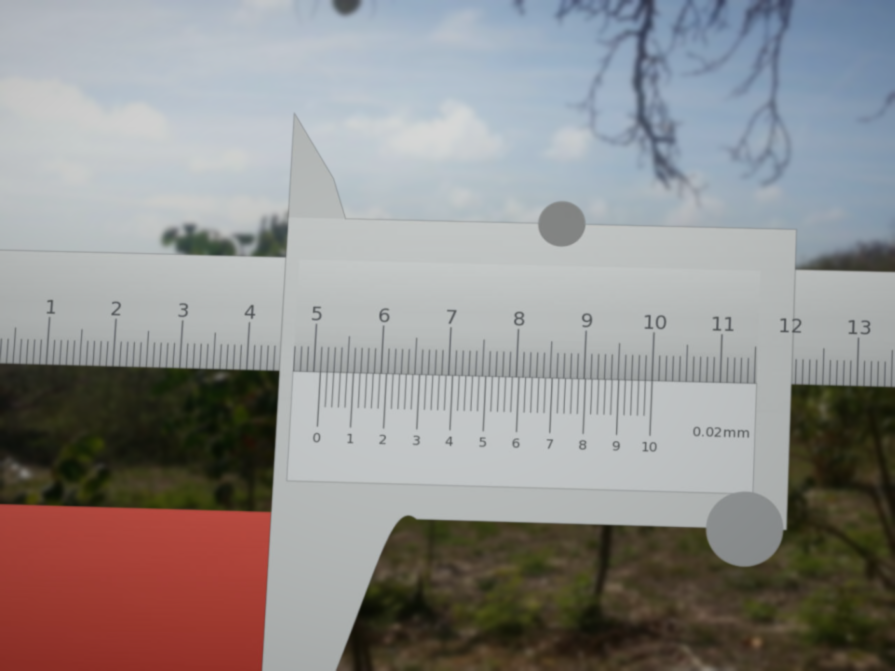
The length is 51.0 mm
